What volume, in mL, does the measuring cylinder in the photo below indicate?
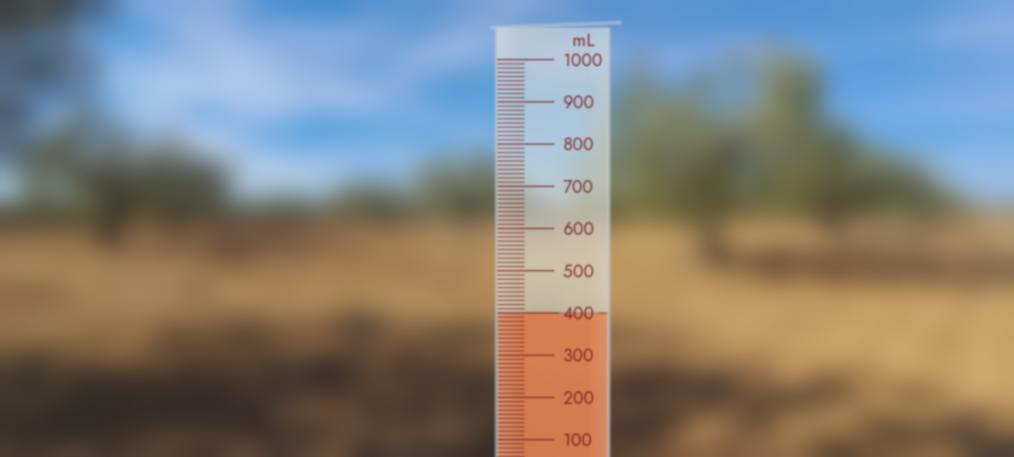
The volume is 400 mL
